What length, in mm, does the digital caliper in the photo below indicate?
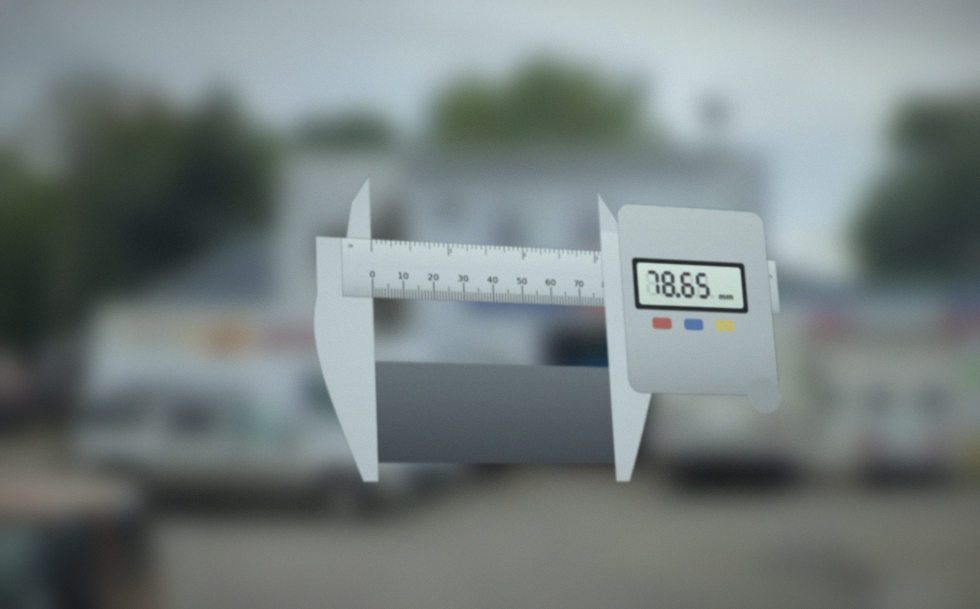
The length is 78.65 mm
